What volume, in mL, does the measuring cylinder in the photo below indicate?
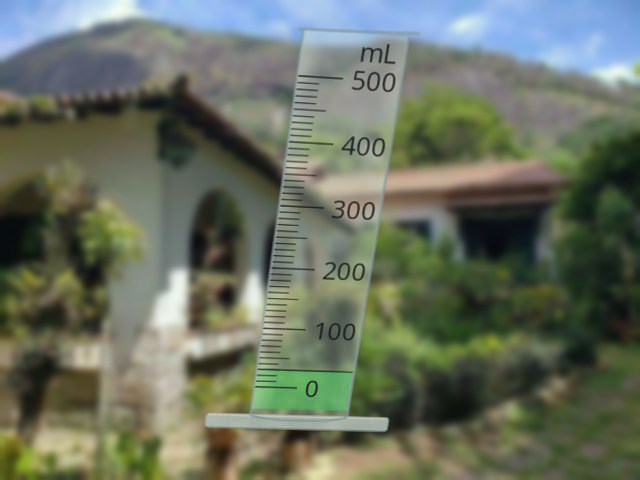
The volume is 30 mL
